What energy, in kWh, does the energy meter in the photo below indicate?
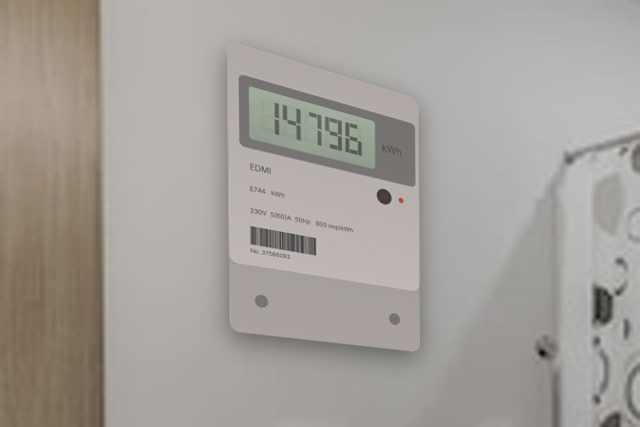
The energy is 14796 kWh
